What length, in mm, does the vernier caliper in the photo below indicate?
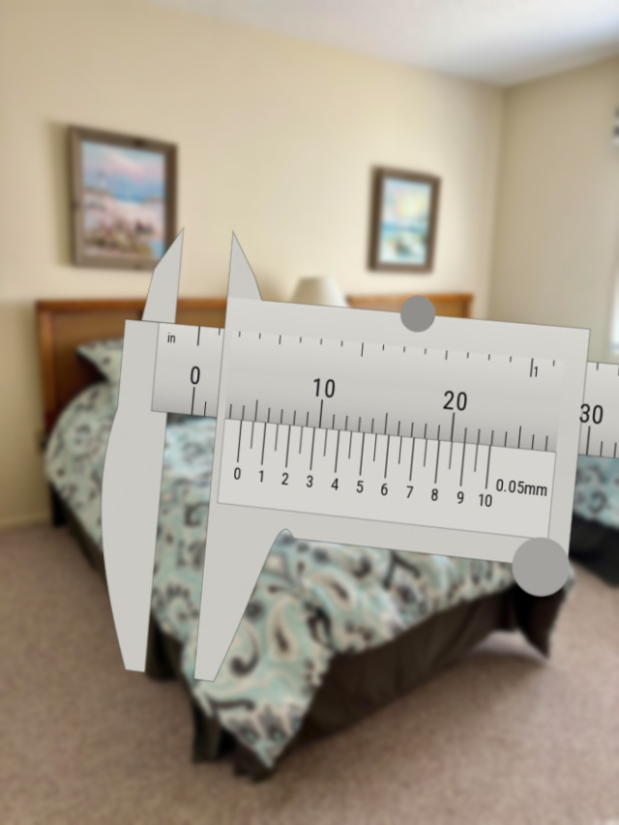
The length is 3.9 mm
